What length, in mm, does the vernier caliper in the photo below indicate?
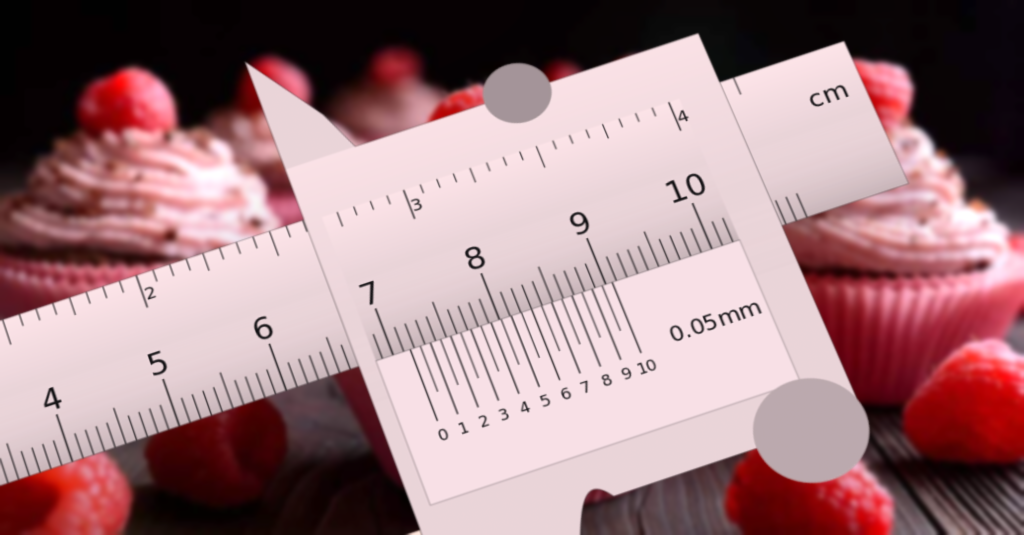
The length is 71.6 mm
